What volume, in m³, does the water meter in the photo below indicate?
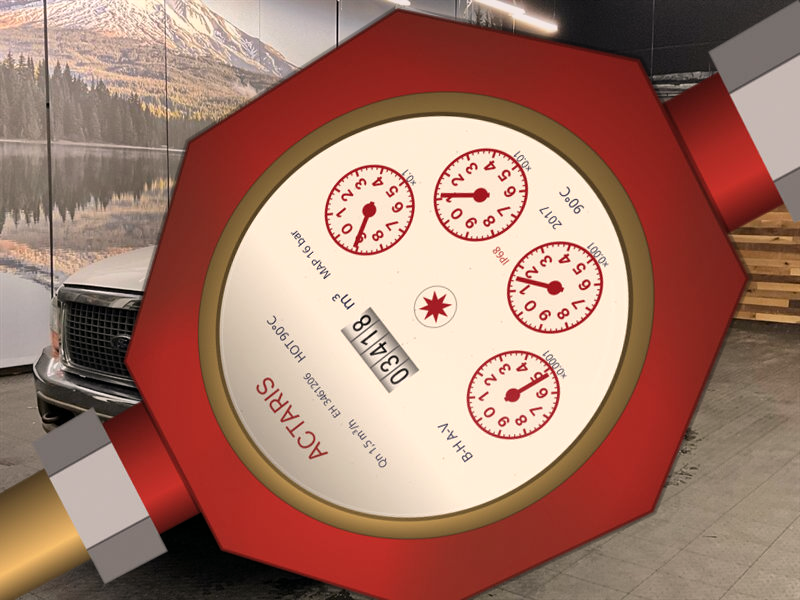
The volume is 3417.9115 m³
